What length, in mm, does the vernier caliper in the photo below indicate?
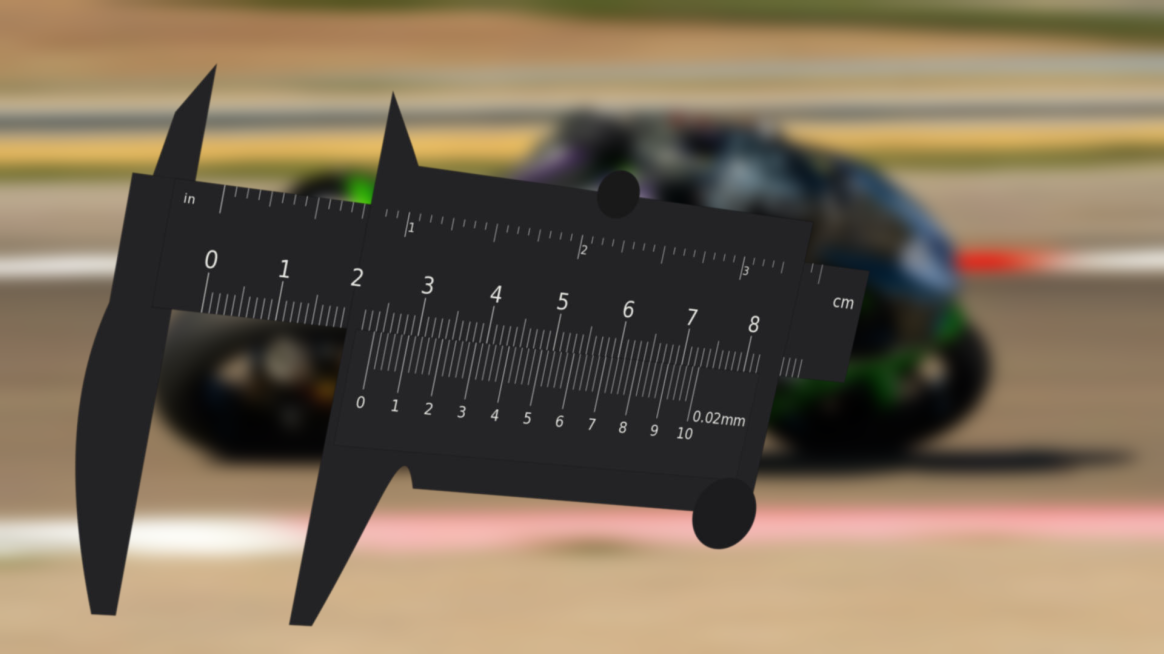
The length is 23.8 mm
